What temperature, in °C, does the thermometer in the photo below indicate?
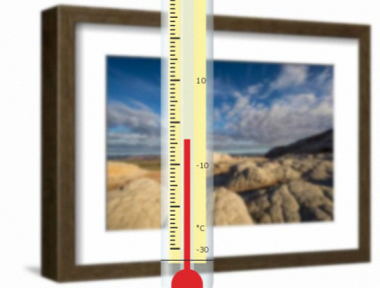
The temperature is -4 °C
